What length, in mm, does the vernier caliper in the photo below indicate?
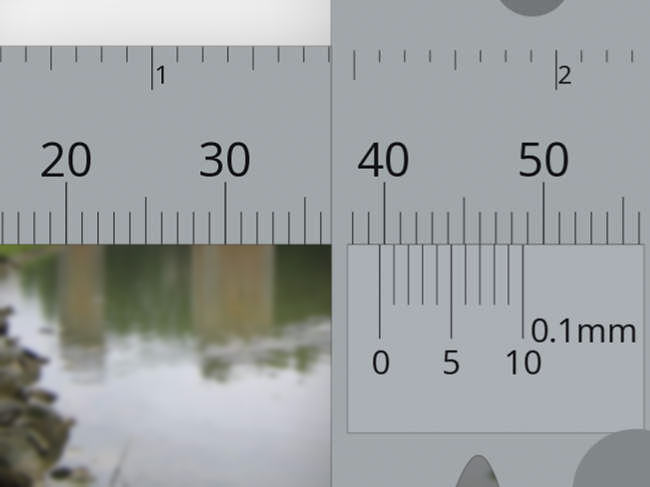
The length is 39.7 mm
